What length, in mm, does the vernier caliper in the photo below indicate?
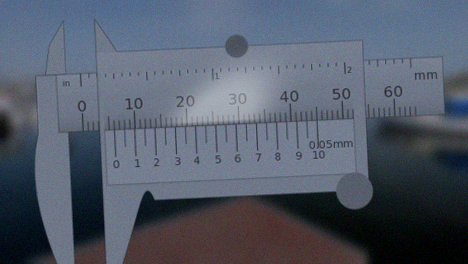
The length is 6.0 mm
